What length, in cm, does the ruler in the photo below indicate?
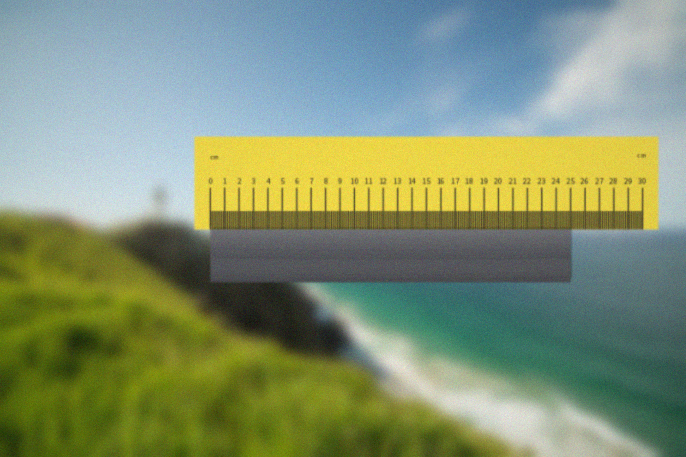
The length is 25 cm
